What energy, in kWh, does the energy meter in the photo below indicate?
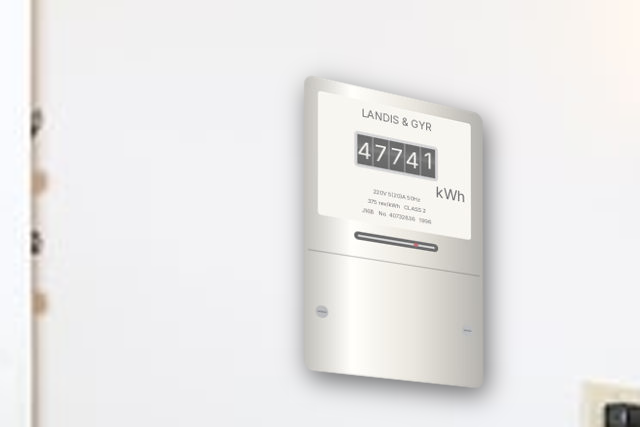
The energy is 47741 kWh
